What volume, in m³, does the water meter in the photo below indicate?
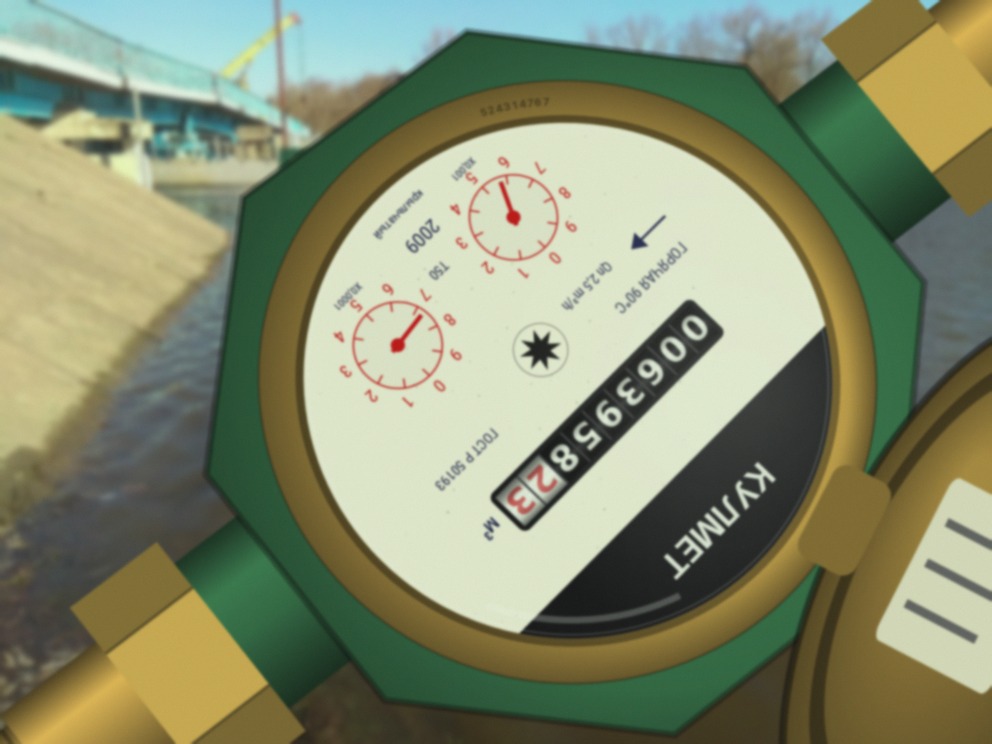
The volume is 63958.2357 m³
